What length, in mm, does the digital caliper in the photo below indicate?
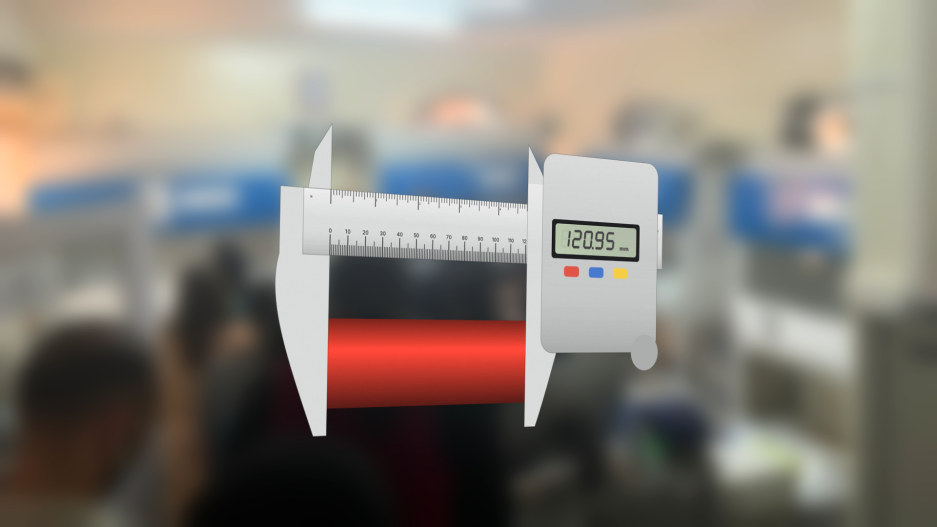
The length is 120.95 mm
